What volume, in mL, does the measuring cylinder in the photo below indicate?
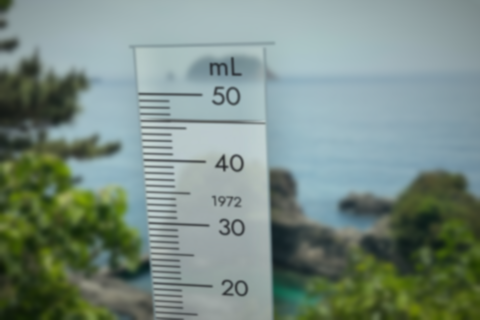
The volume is 46 mL
